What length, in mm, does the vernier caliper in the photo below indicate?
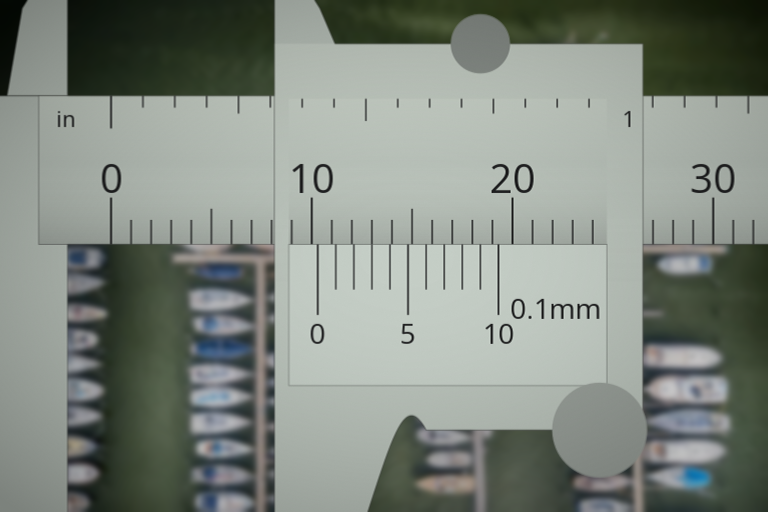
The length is 10.3 mm
